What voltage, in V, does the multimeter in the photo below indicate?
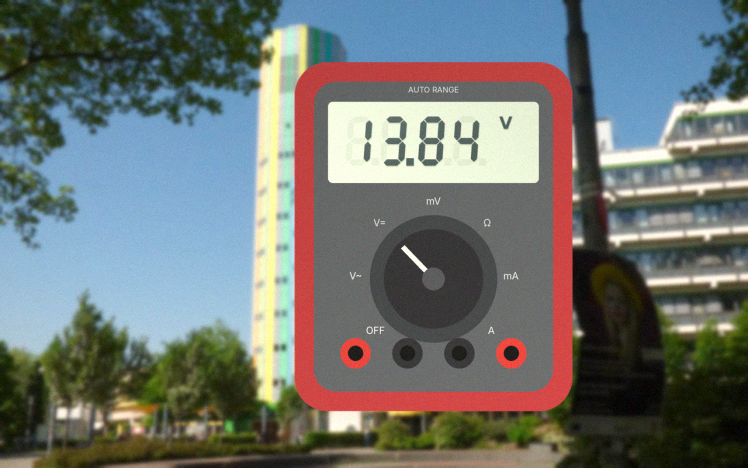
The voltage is 13.84 V
